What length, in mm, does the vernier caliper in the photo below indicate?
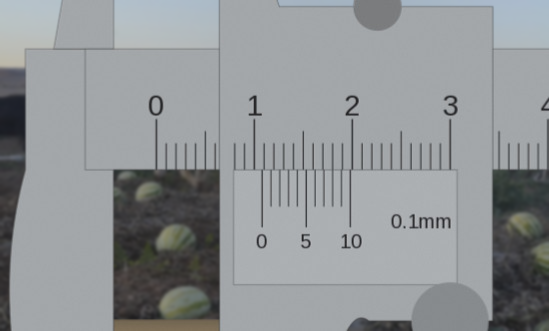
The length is 10.8 mm
